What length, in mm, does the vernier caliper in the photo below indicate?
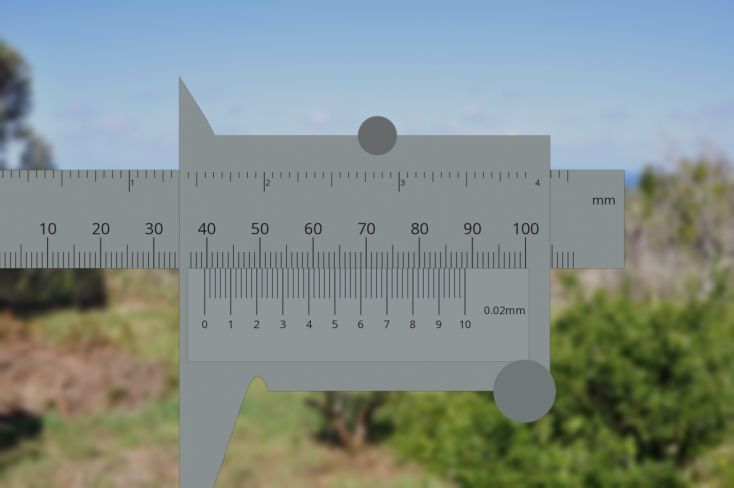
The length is 39.6 mm
